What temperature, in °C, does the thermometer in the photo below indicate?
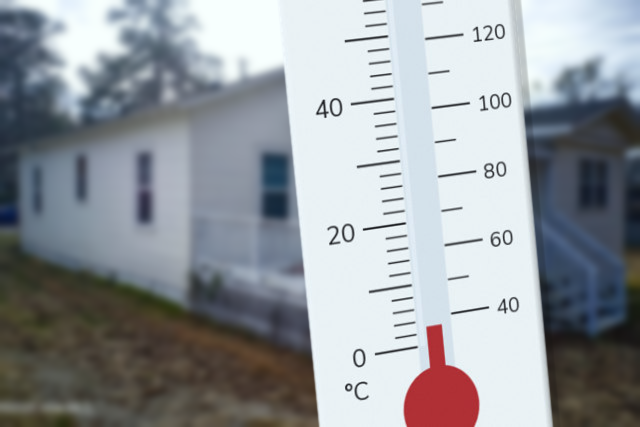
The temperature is 3 °C
